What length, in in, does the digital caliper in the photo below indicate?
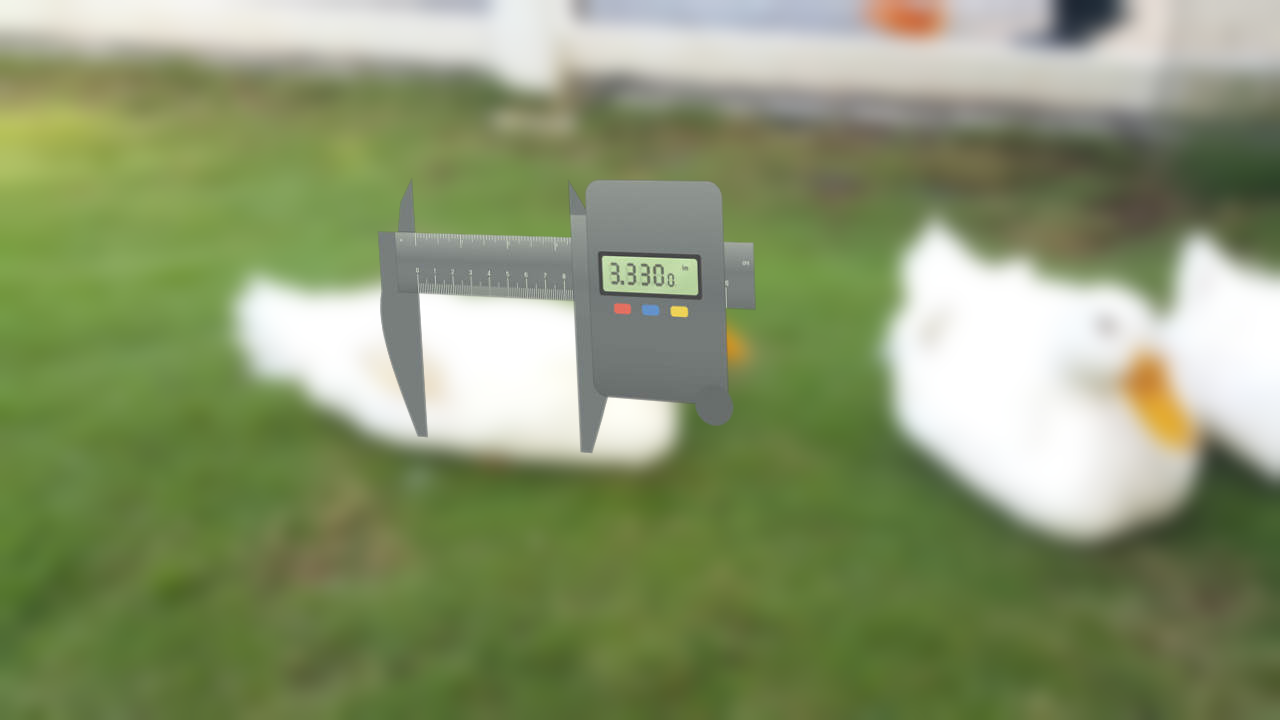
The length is 3.3300 in
